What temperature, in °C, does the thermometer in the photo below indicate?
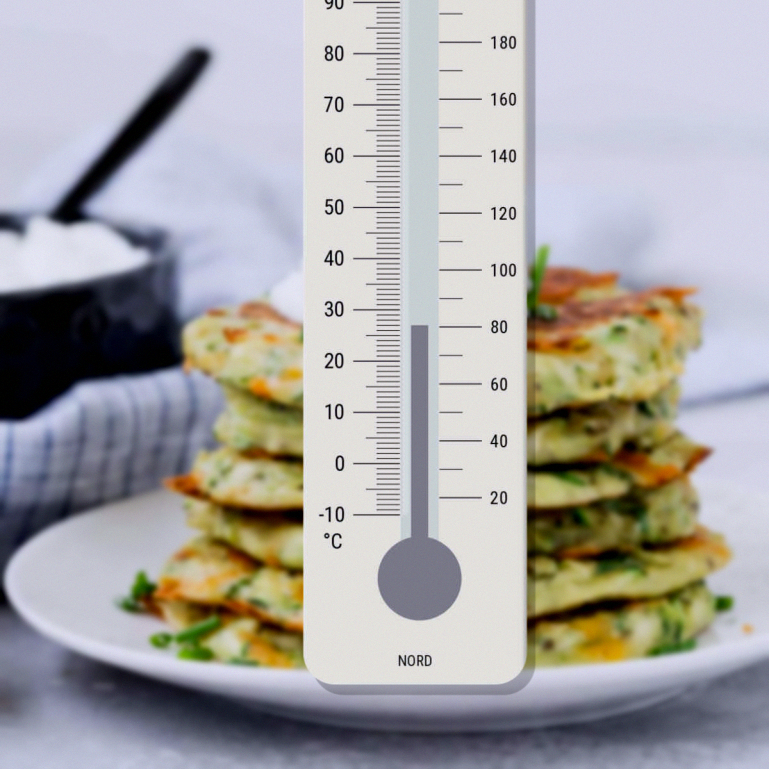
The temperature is 27 °C
